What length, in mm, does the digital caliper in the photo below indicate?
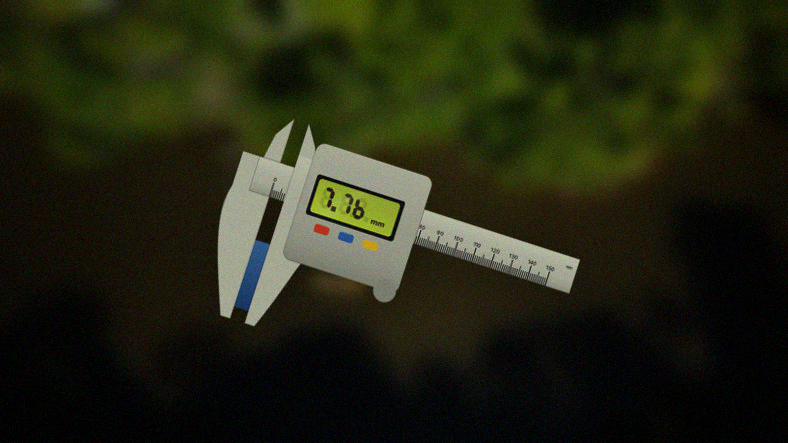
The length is 7.76 mm
